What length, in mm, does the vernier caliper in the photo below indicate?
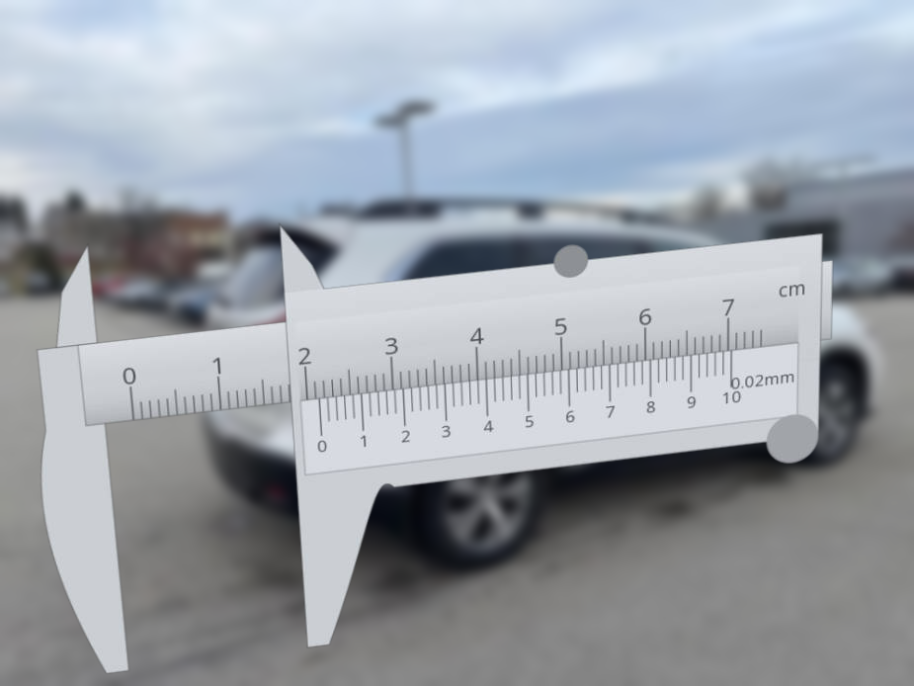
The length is 21.4 mm
